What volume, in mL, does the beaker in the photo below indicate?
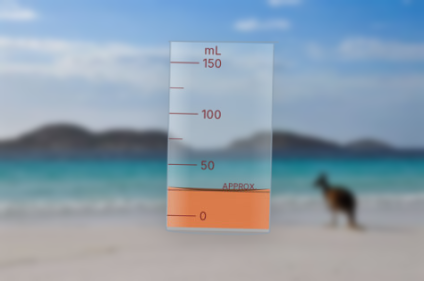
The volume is 25 mL
